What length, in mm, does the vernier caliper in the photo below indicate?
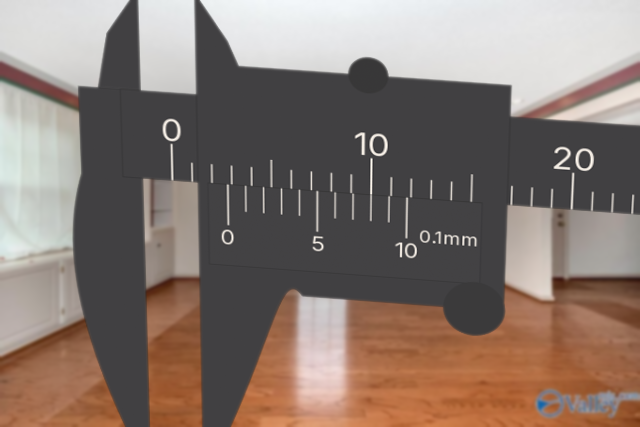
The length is 2.8 mm
